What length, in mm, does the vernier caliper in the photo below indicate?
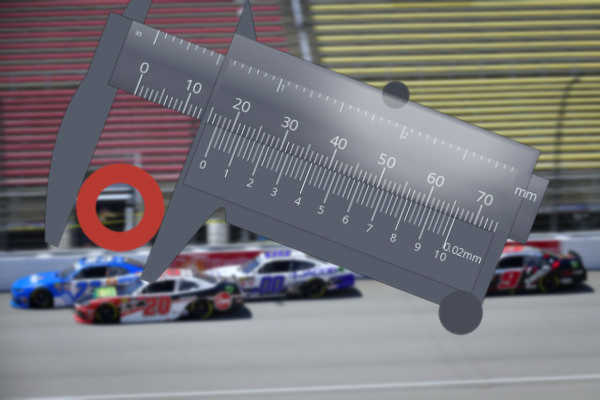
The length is 17.0 mm
